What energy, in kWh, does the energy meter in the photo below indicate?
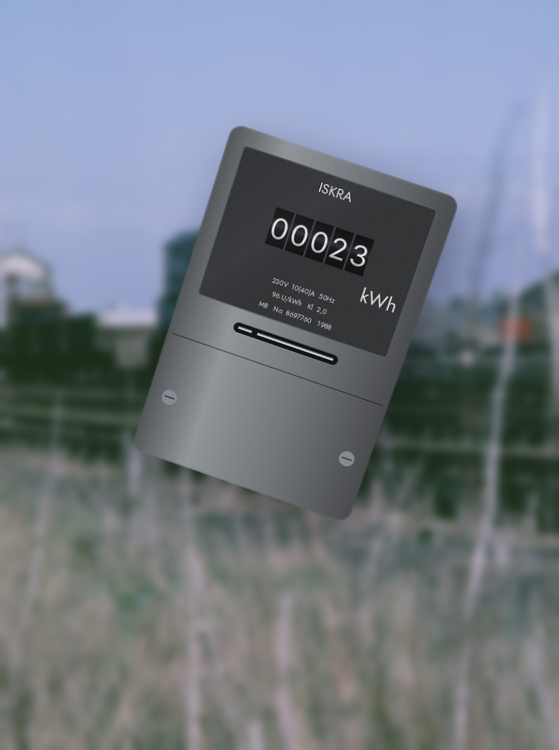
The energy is 23 kWh
